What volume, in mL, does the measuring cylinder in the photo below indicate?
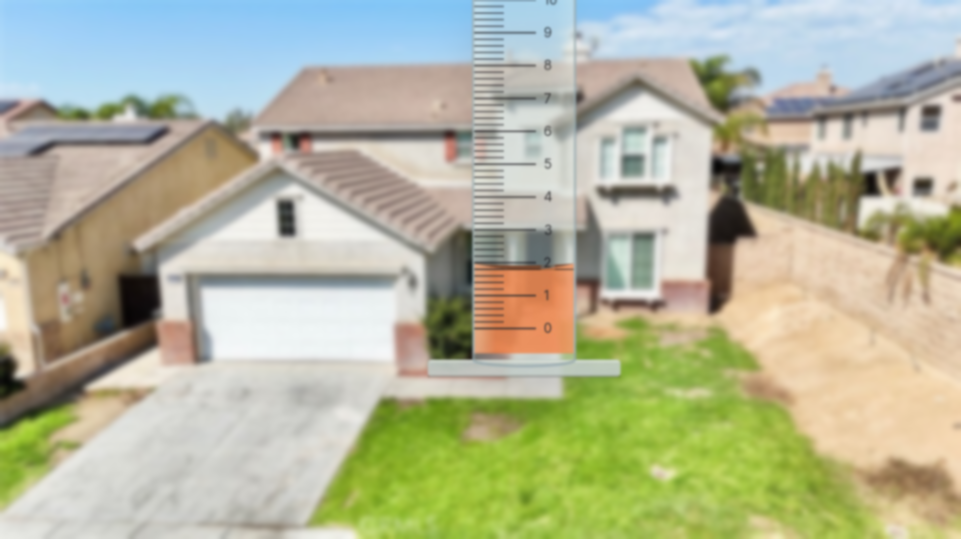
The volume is 1.8 mL
